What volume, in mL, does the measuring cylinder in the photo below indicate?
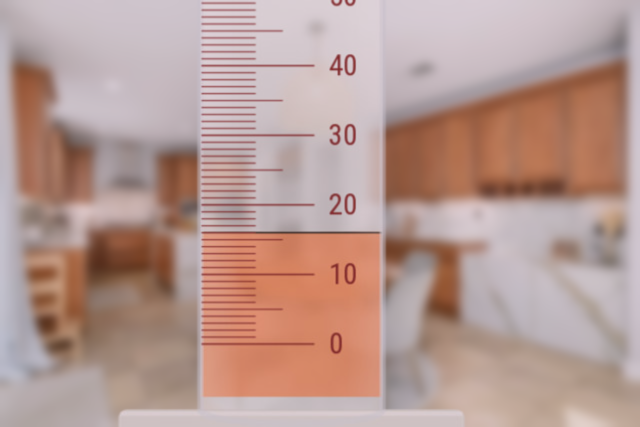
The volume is 16 mL
